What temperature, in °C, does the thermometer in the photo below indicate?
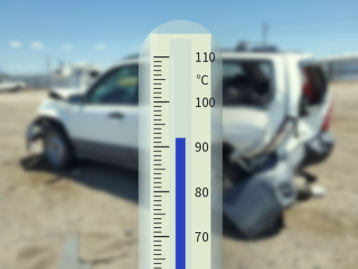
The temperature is 92 °C
